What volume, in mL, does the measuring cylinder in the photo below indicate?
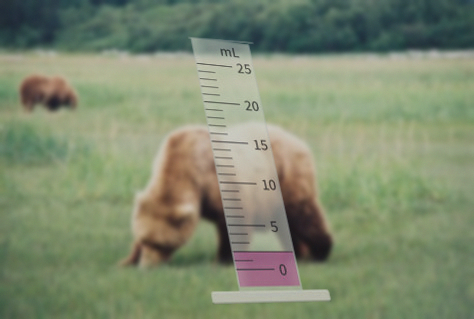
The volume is 2 mL
